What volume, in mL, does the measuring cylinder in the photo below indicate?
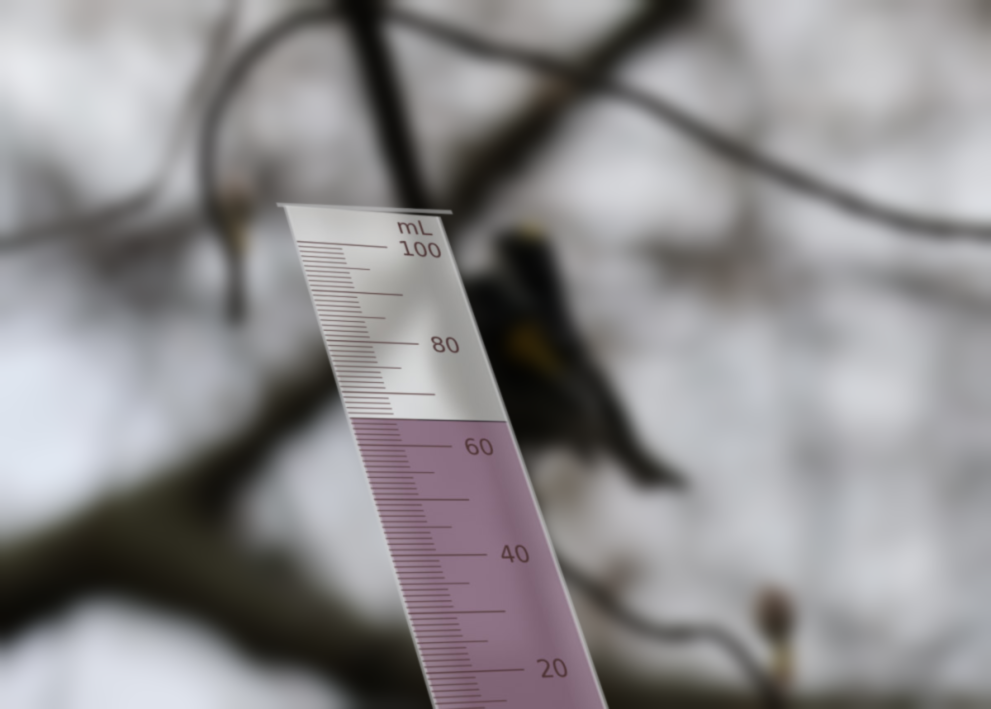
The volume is 65 mL
